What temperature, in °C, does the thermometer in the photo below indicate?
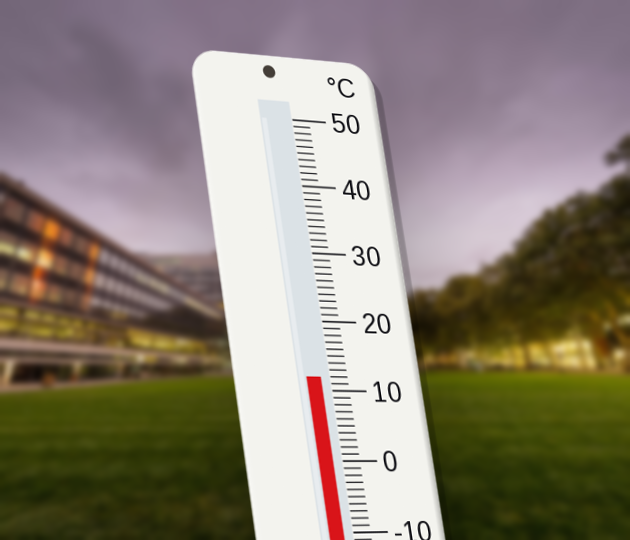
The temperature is 12 °C
